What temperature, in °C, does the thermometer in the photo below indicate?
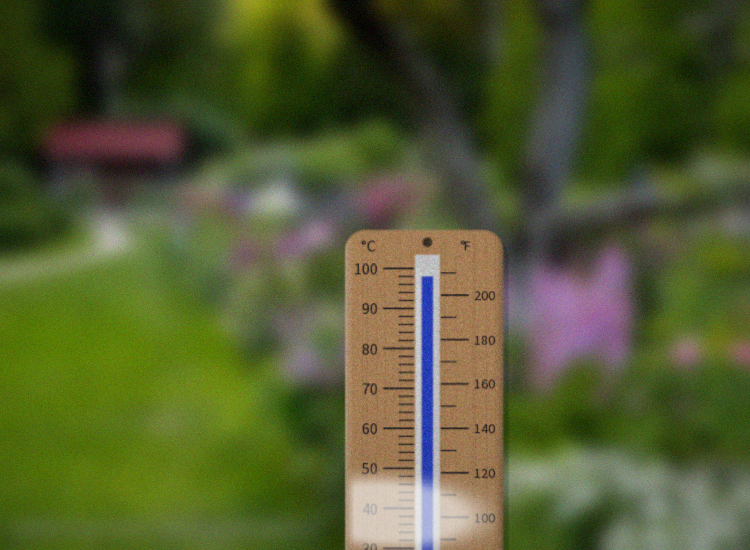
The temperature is 98 °C
